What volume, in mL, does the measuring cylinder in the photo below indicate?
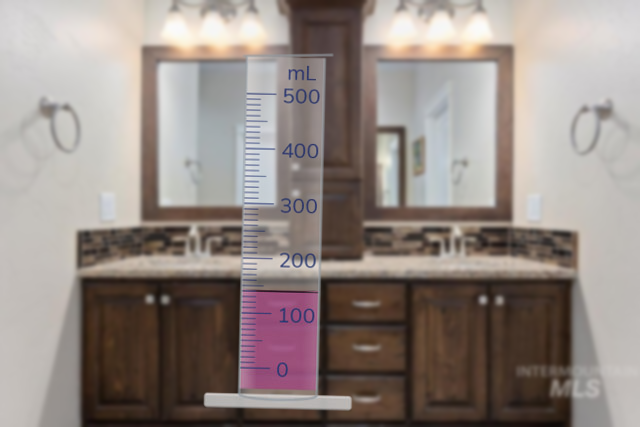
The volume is 140 mL
